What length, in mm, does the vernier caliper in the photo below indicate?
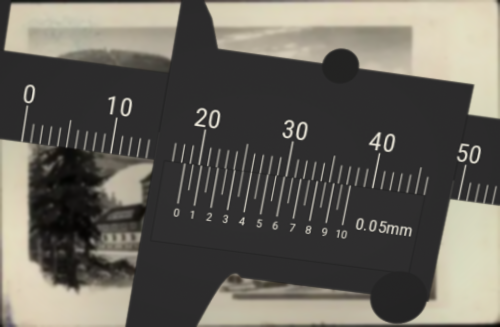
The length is 18.4 mm
